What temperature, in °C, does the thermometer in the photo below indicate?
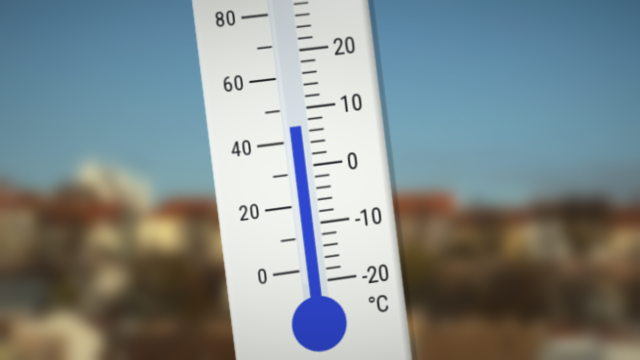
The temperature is 7 °C
